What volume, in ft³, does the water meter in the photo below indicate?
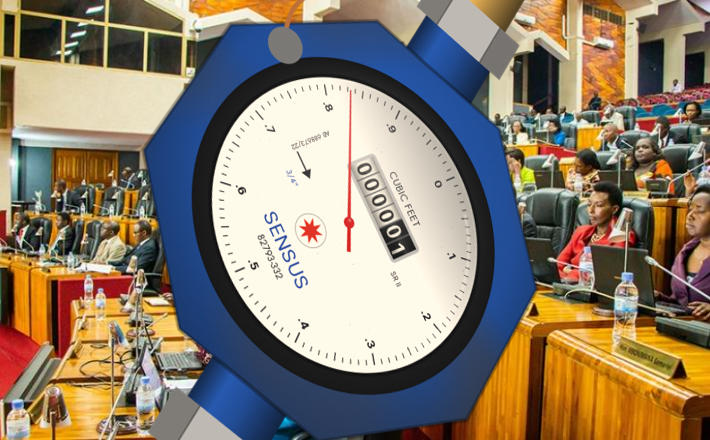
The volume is 0.83 ft³
